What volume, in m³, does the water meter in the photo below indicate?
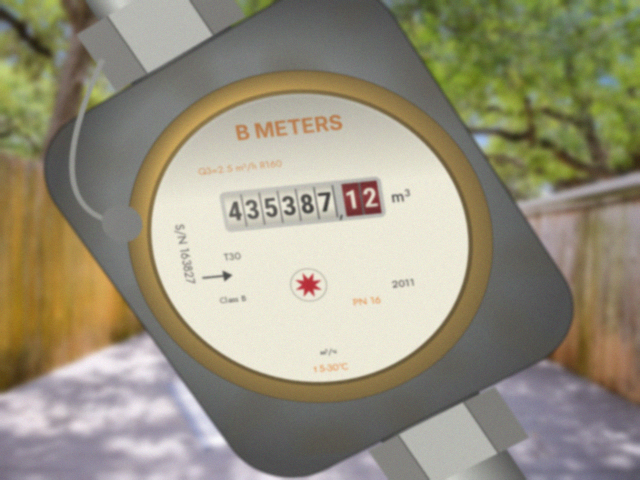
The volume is 435387.12 m³
